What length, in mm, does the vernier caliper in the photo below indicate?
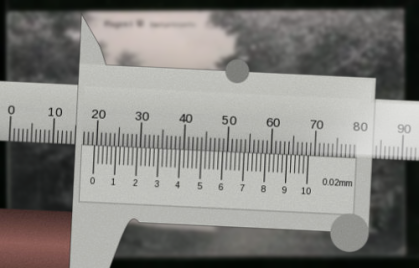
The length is 19.5 mm
